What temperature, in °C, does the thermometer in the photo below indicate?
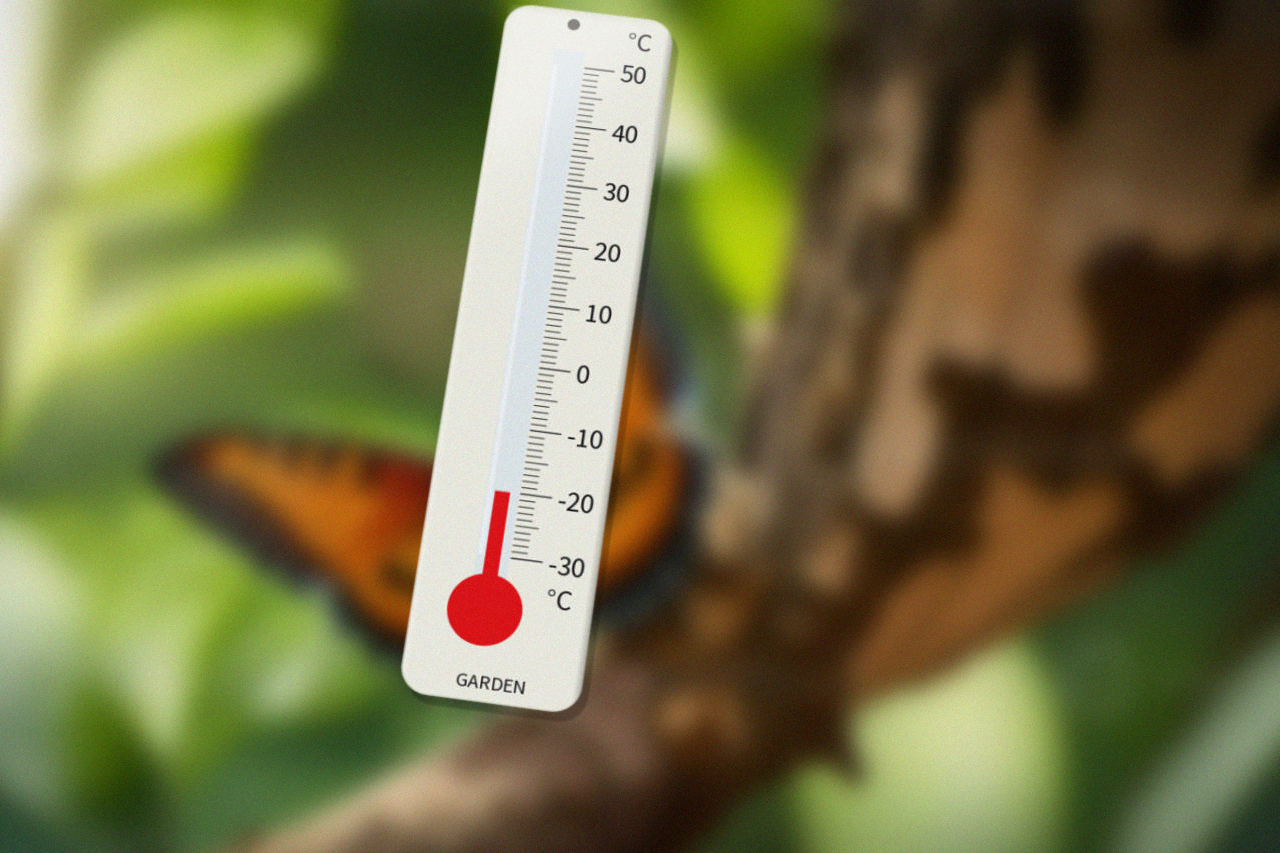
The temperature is -20 °C
